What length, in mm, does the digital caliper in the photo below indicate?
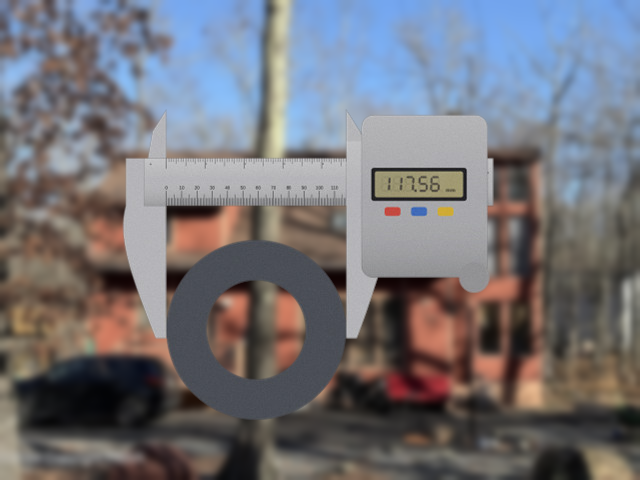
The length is 117.56 mm
